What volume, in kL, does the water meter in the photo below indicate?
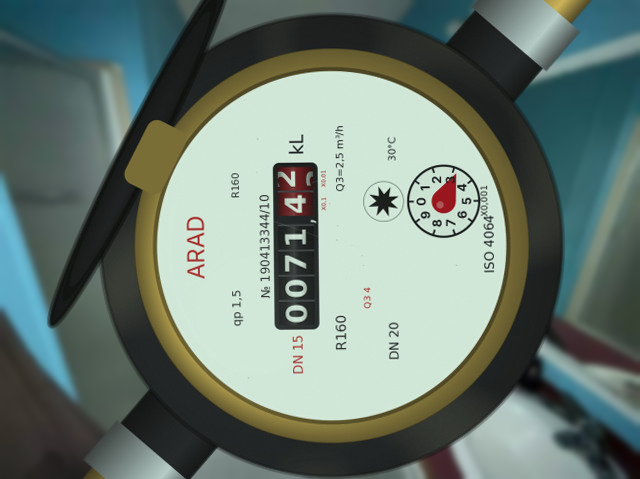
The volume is 71.423 kL
